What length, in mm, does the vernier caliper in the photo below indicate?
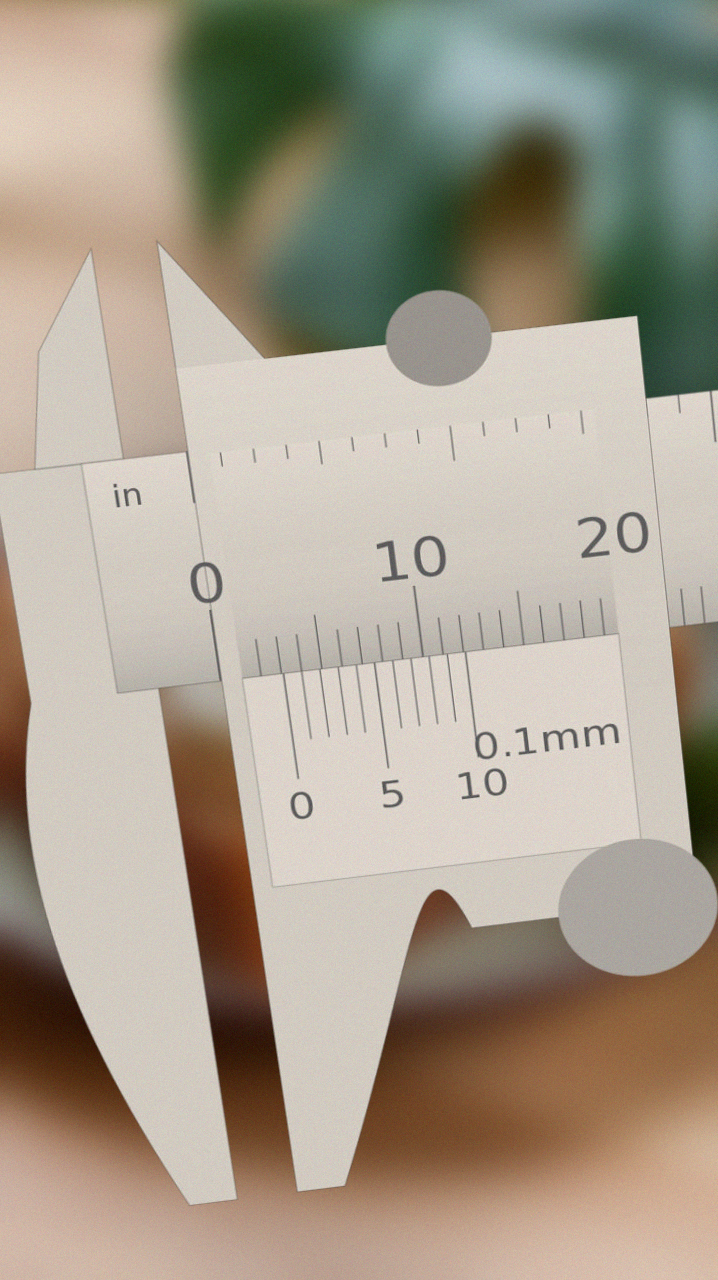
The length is 3.1 mm
